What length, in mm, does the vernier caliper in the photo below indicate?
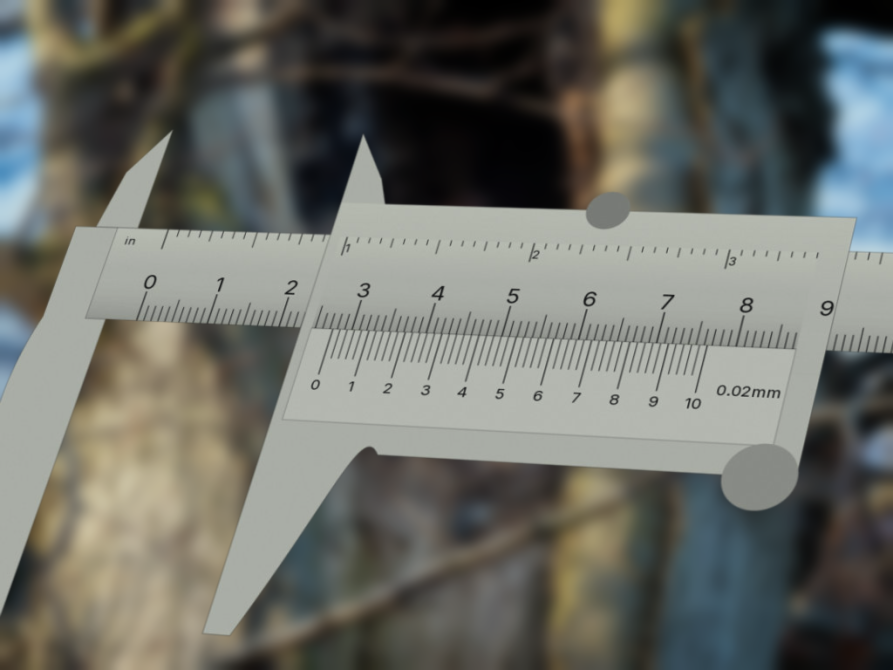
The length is 27.4 mm
